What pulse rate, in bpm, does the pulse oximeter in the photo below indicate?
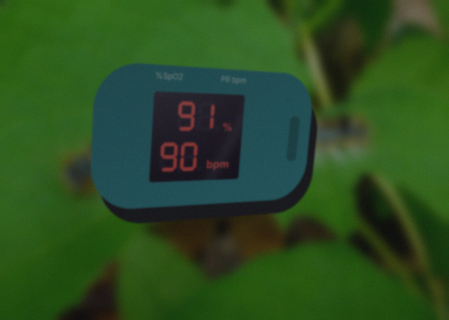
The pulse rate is 90 bpm
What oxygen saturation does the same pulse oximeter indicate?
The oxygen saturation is 91 %
